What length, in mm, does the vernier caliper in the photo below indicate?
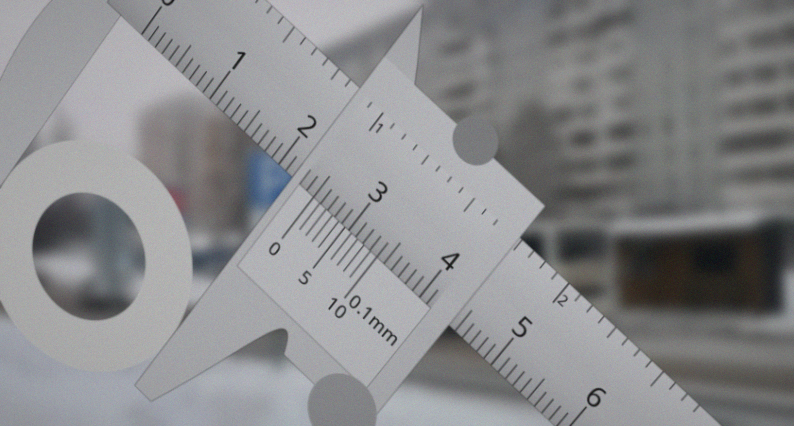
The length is 25.0 mm
